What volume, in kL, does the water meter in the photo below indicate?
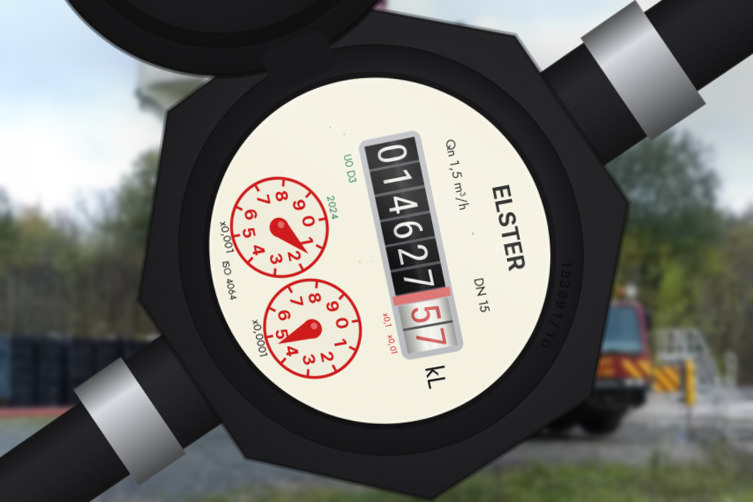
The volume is 14627.5714 kL
